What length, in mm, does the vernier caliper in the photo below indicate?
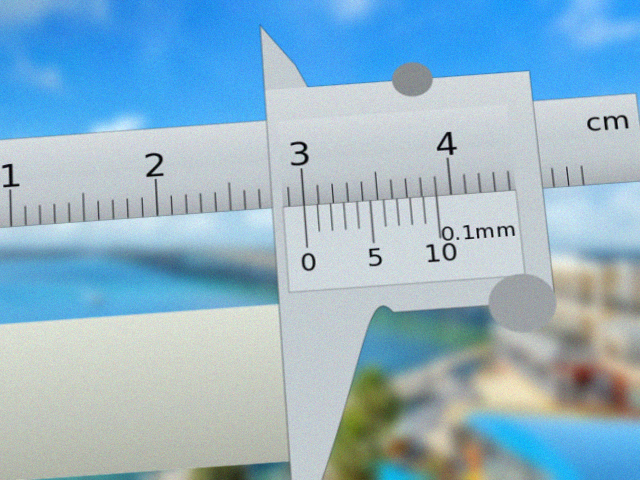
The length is 30.0 mm
